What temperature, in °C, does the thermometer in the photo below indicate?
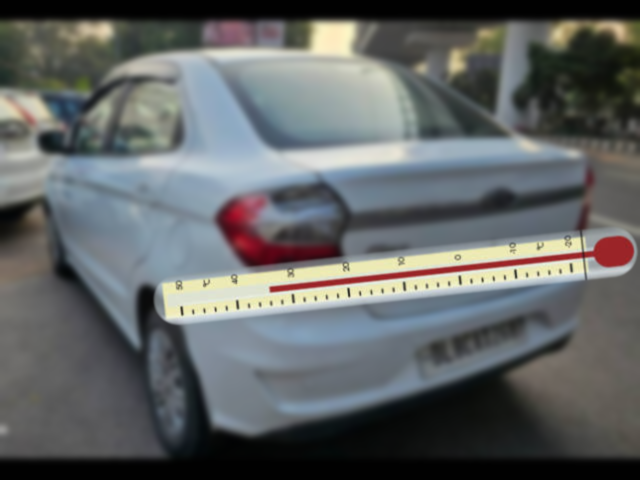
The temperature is 34 °C
